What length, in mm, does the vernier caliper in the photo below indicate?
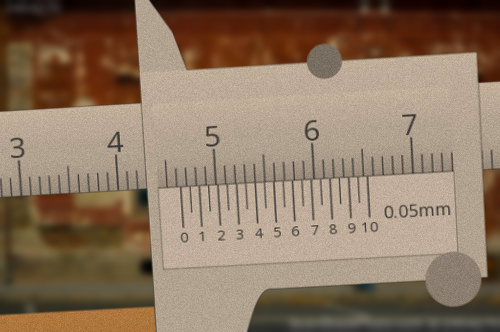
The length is 46.4 mm
